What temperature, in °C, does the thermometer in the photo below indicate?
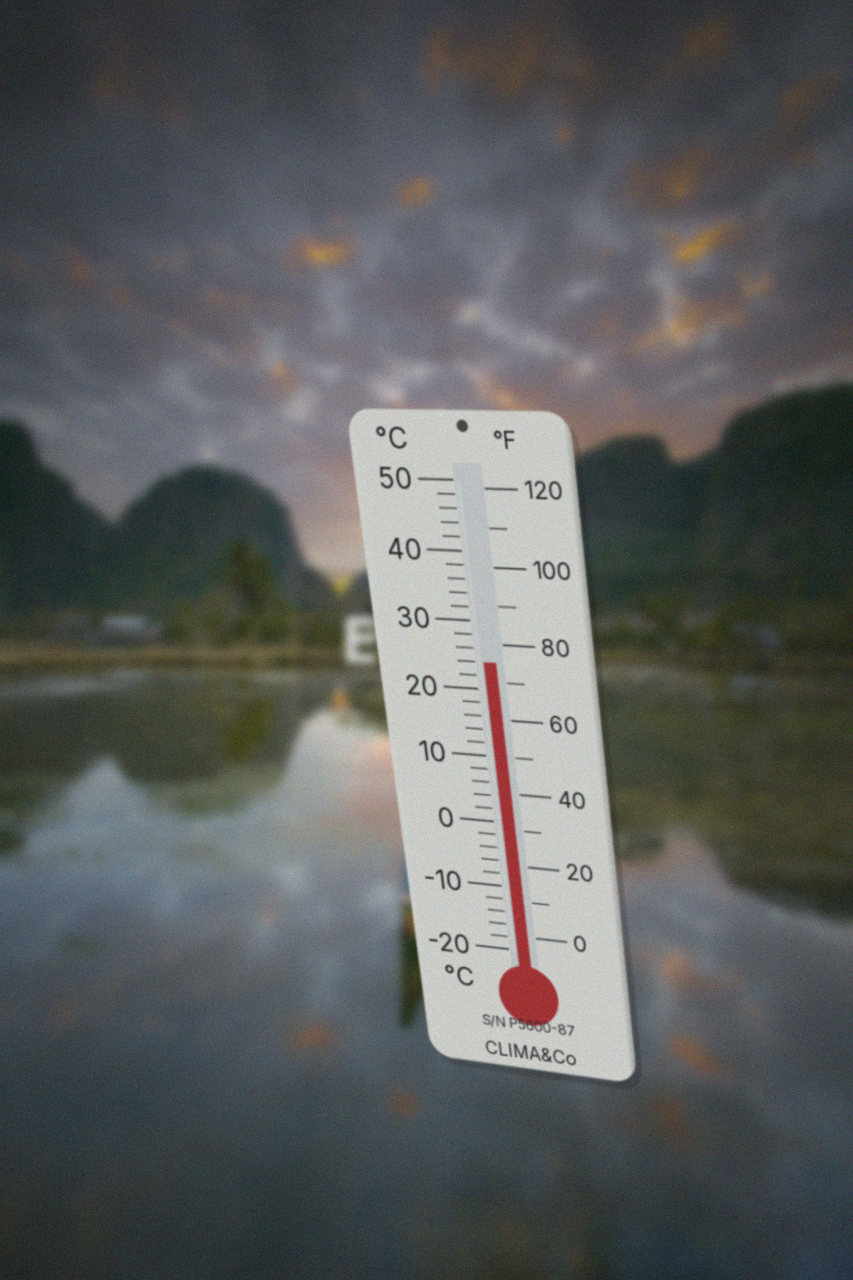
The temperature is 24 °C
